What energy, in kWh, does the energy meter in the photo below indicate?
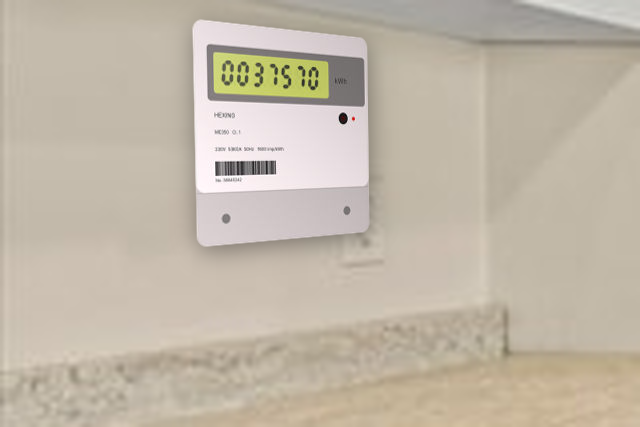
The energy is 37570 kWh
